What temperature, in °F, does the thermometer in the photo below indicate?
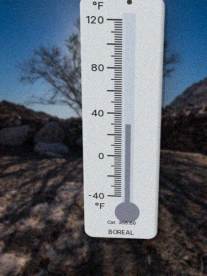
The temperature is 30 °F
